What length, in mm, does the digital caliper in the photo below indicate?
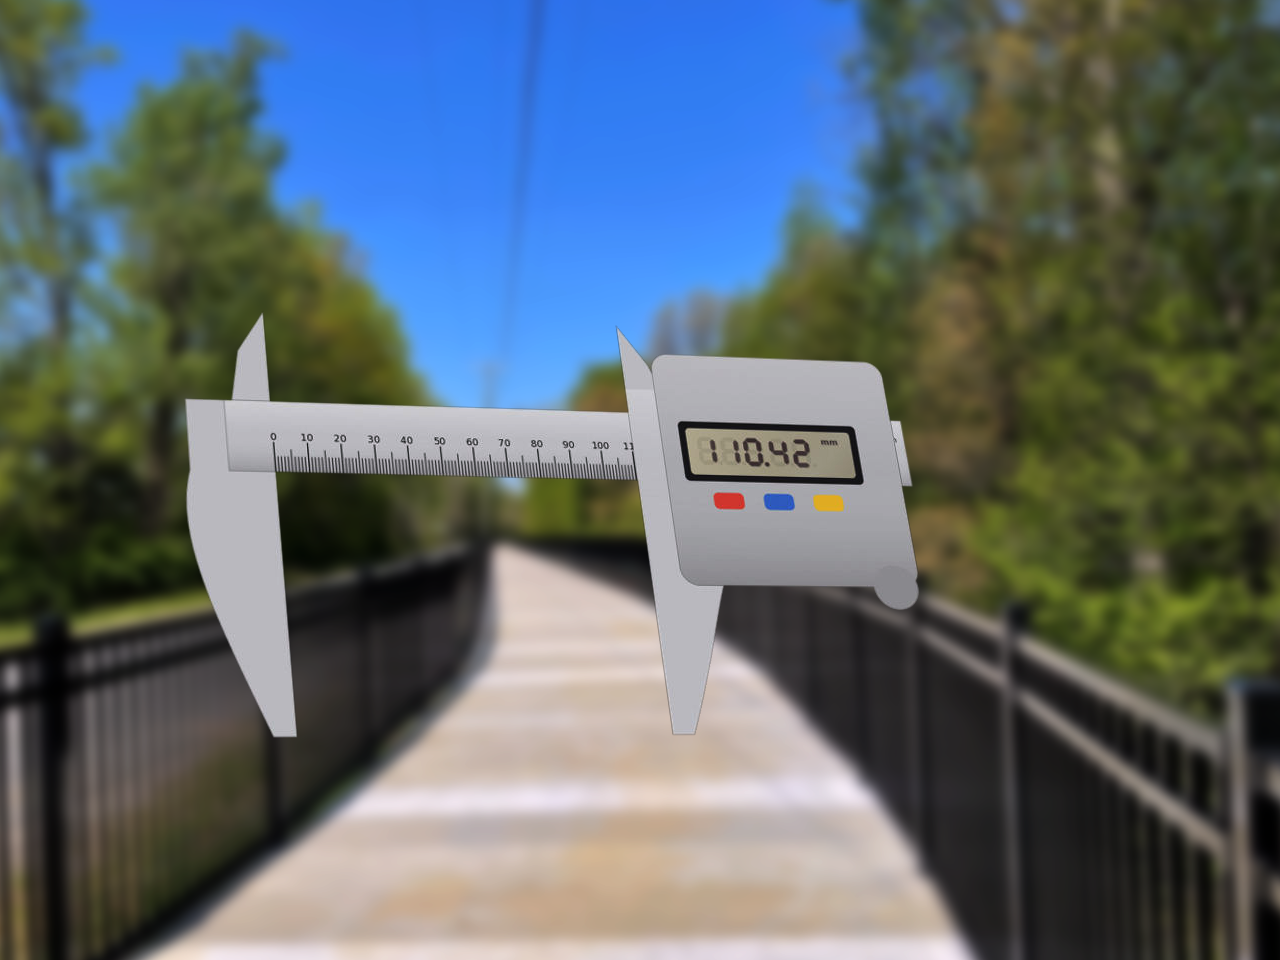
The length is 110.42 mm
